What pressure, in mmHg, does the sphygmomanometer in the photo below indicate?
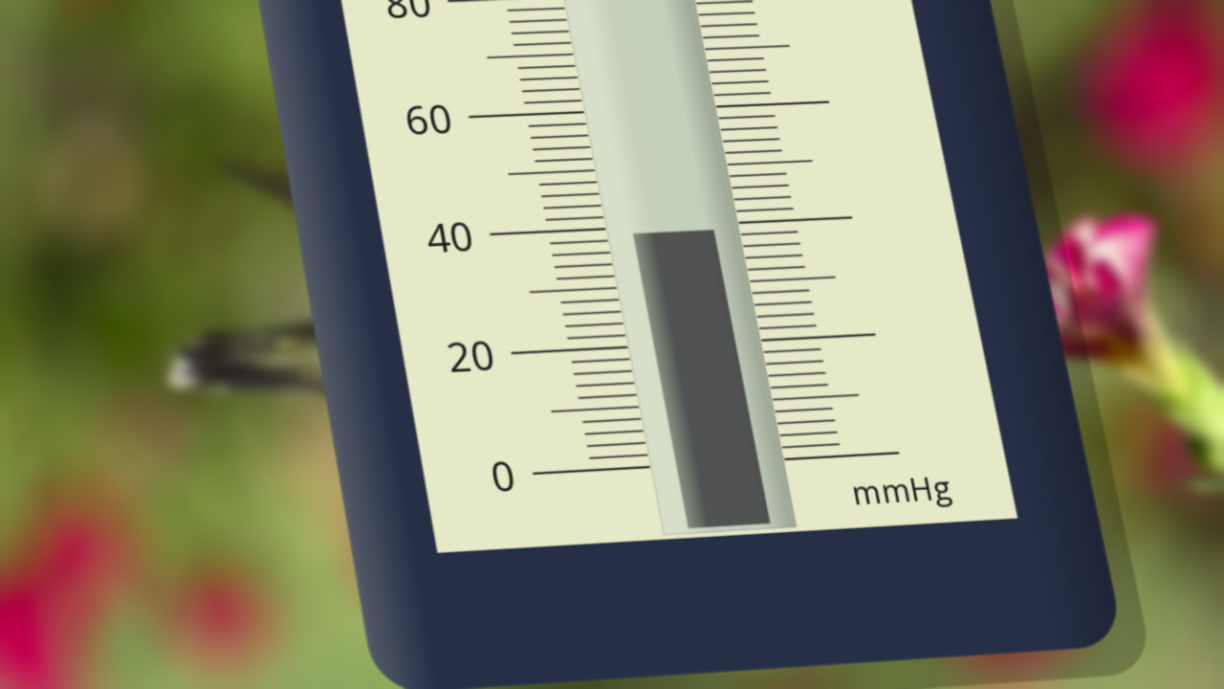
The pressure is 39 mmHg
